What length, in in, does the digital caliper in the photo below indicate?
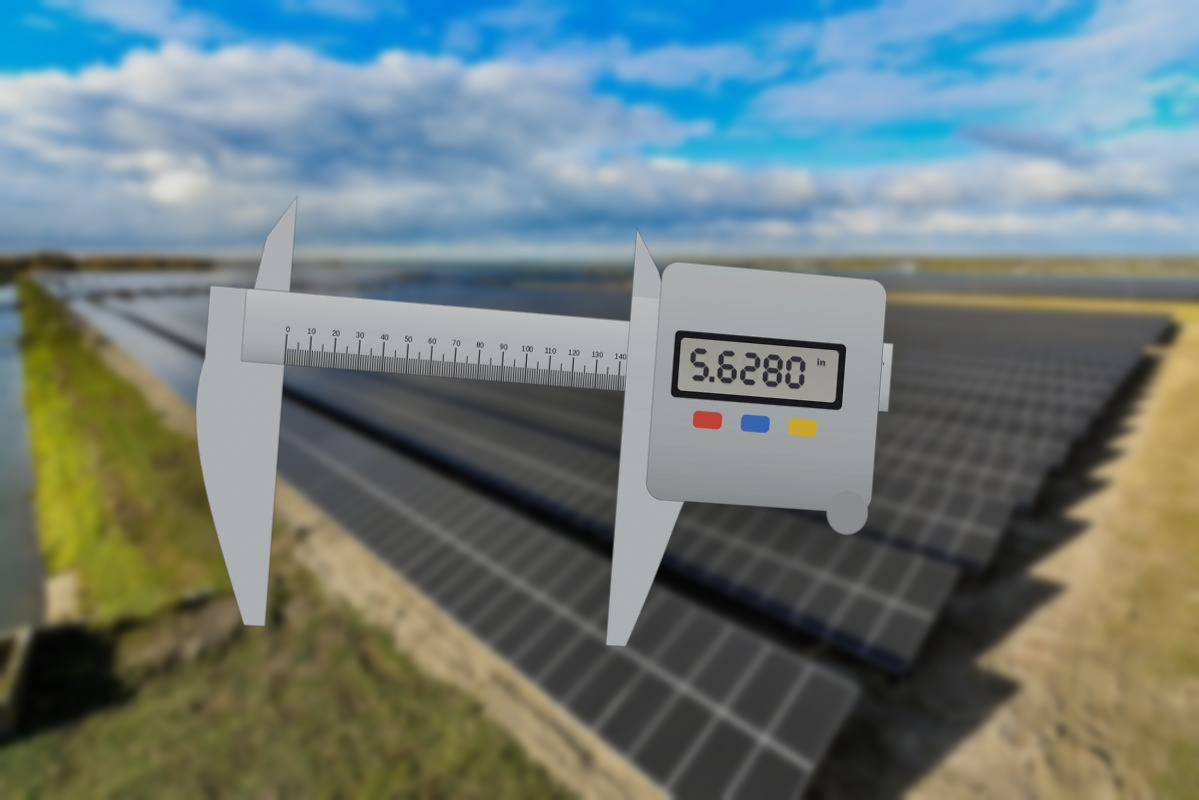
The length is 5.6280 in
